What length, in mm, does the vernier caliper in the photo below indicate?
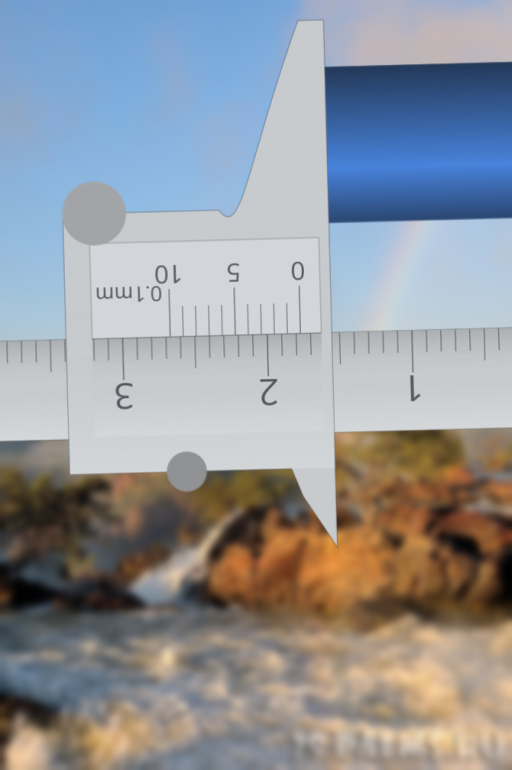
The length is 17.7 mm
